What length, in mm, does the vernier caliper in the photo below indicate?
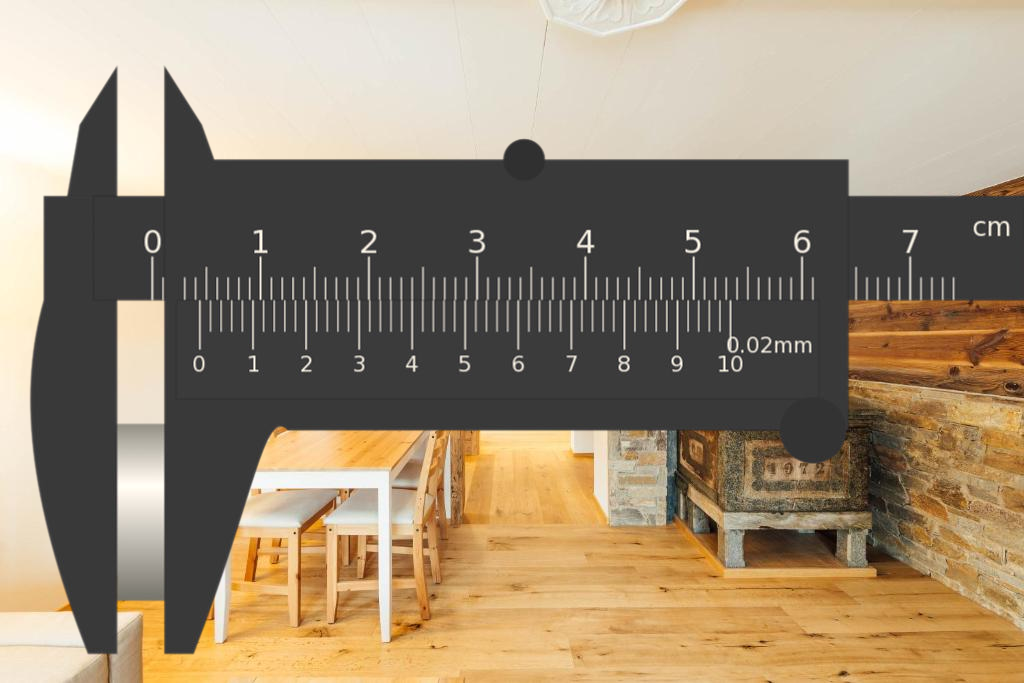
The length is 4.4 mm
